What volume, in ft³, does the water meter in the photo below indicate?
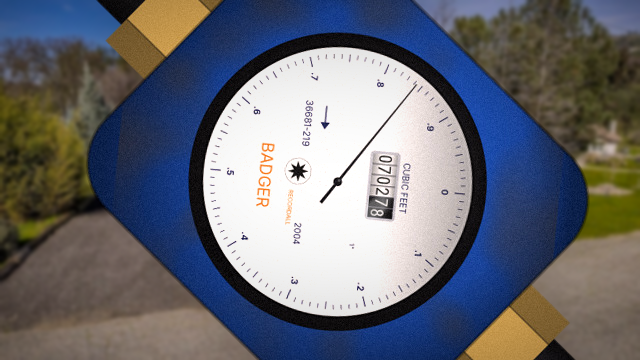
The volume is 70277.84 ft³
